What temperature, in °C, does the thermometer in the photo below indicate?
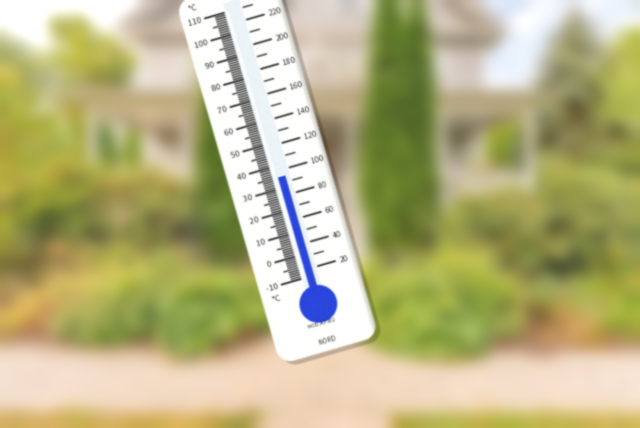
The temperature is 35 °C
